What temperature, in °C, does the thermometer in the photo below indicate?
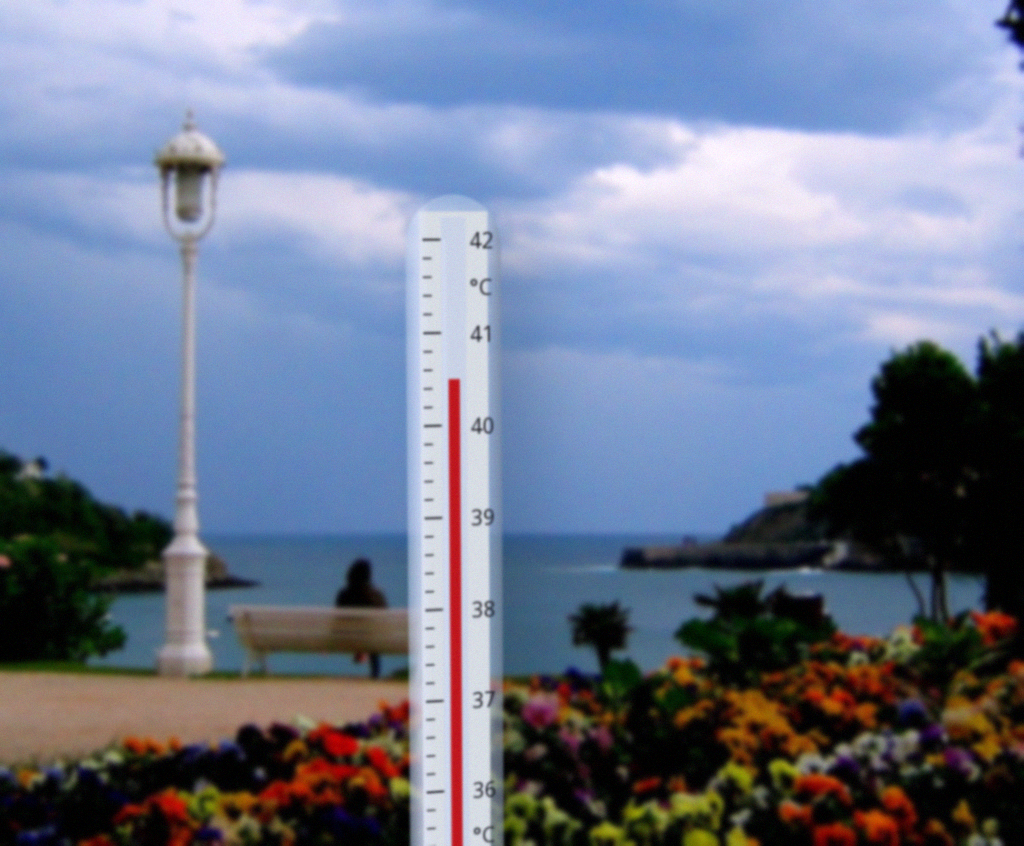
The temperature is 40.5 °C
